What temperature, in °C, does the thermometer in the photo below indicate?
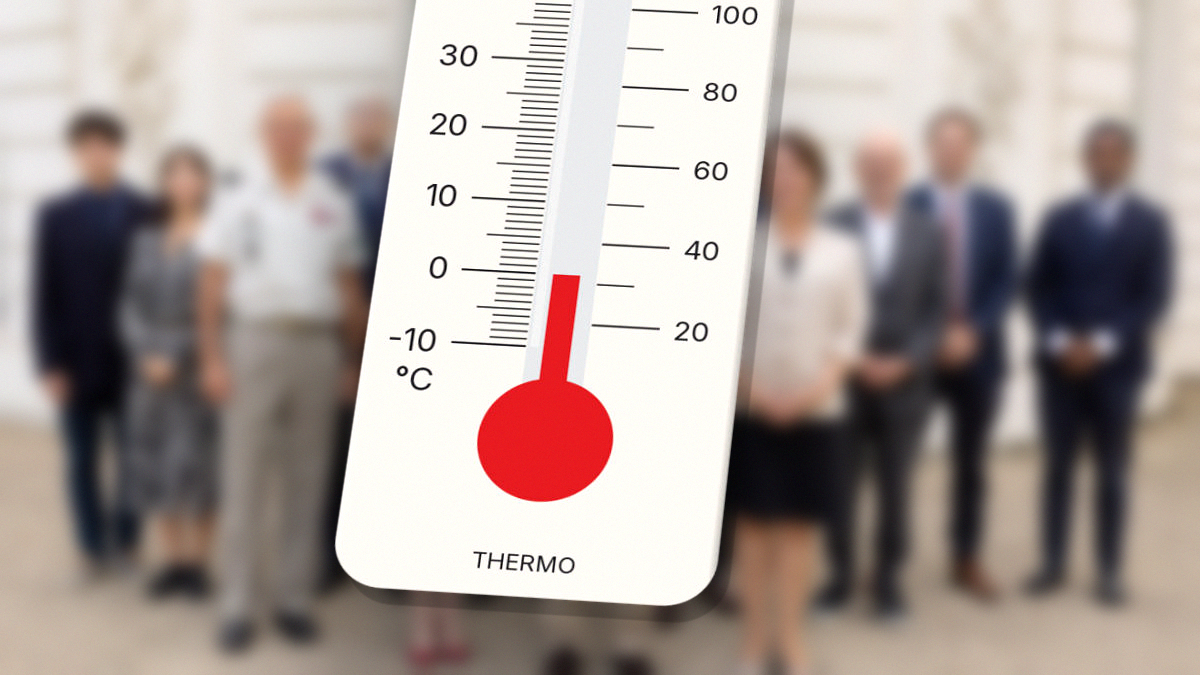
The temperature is 0 °C
